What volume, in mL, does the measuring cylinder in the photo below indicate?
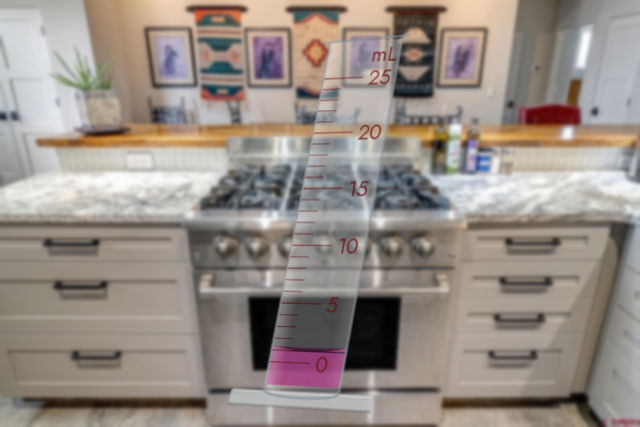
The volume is 1 mL
